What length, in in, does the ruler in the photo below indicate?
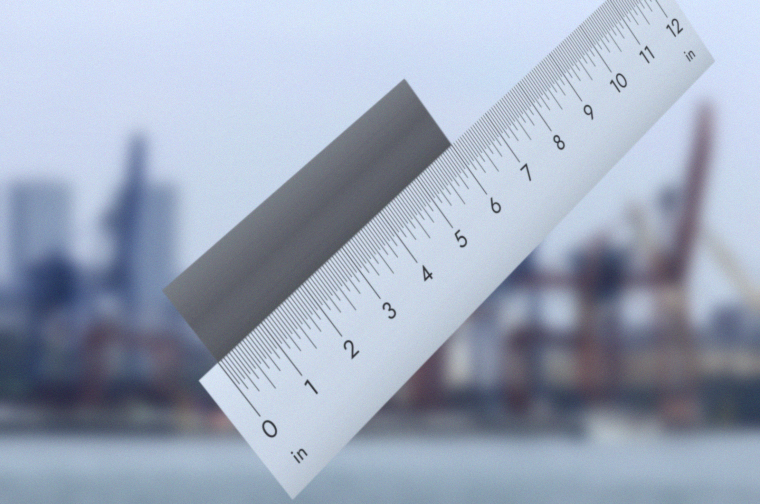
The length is 6 in
